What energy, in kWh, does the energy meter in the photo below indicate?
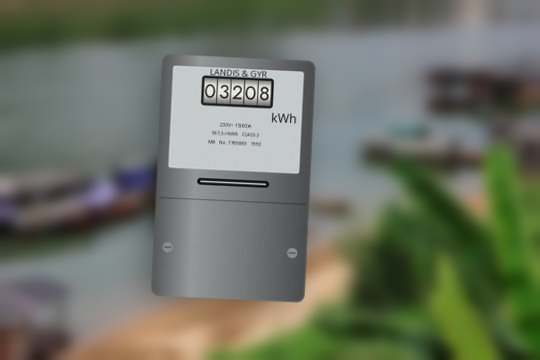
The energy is 3208 kWh
